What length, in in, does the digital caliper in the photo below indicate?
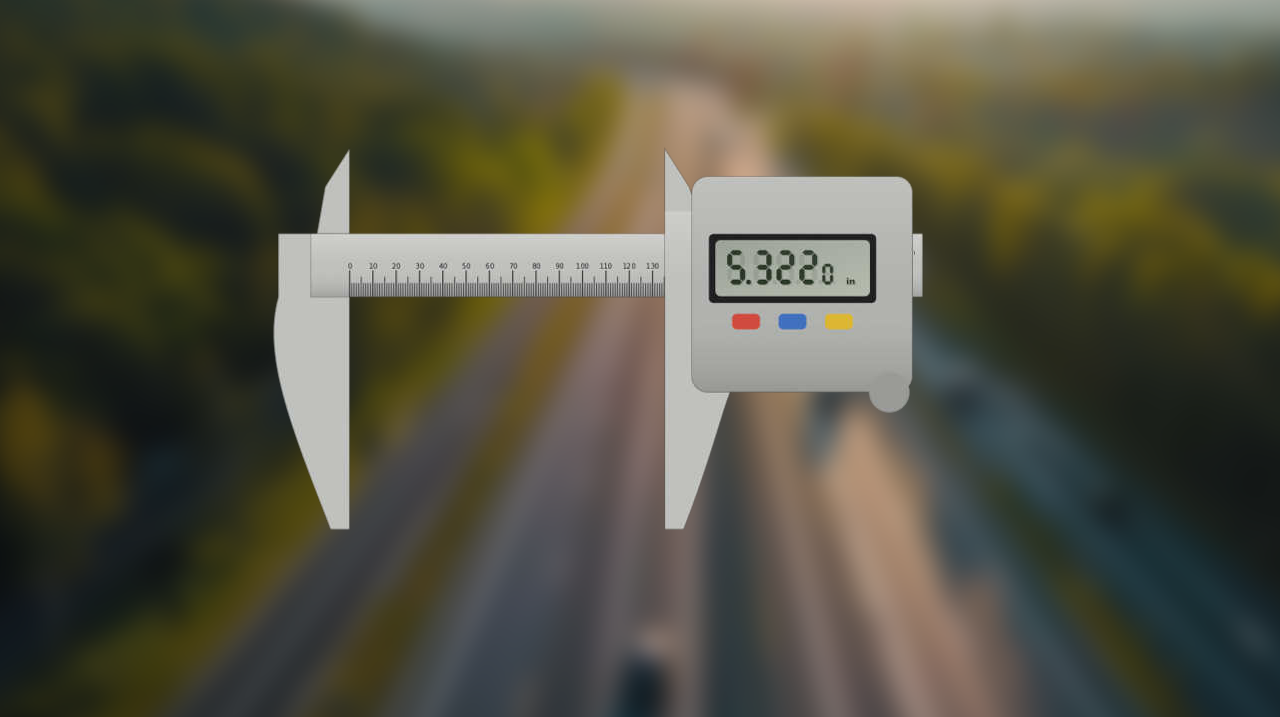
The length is 5.3220 in
